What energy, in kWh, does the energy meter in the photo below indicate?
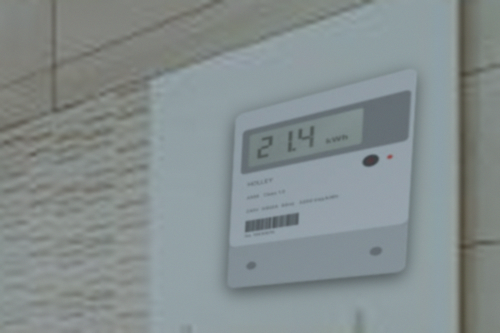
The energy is 21.4 kWh
